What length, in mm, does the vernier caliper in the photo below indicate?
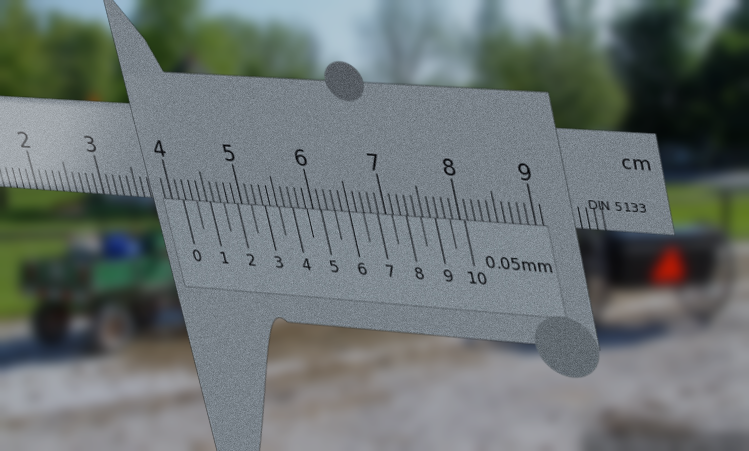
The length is 41.6 mm
